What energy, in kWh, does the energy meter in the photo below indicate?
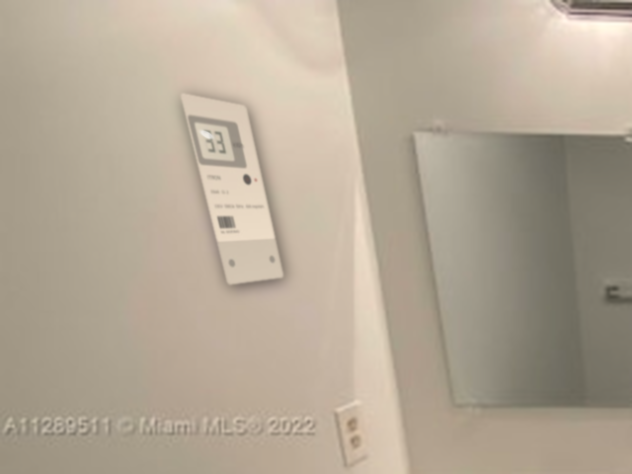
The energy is 33 kWh
